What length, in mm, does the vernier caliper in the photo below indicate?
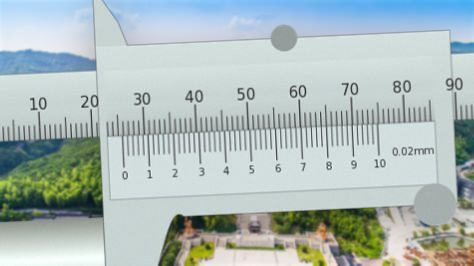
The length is 25.8 mm
